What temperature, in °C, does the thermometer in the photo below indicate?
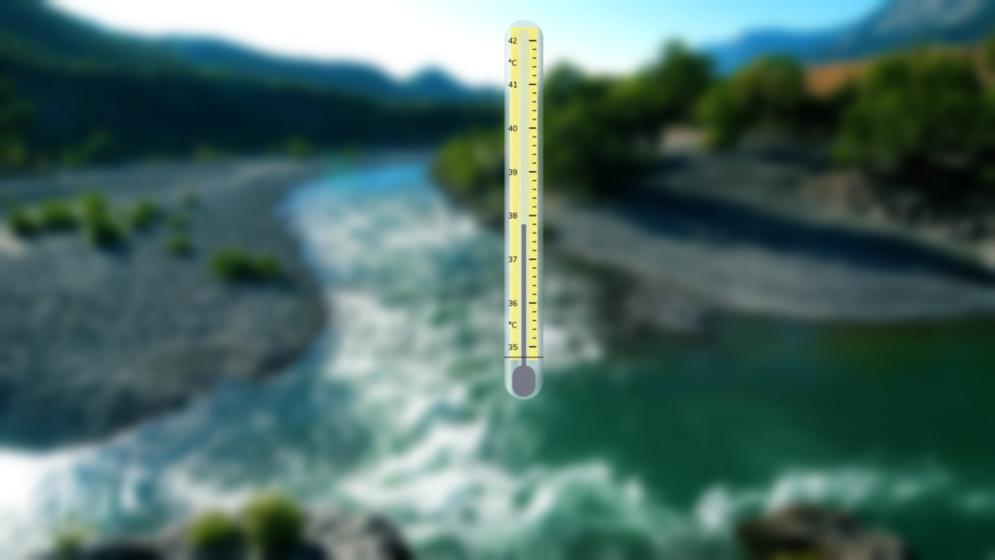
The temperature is 37.8 °C
